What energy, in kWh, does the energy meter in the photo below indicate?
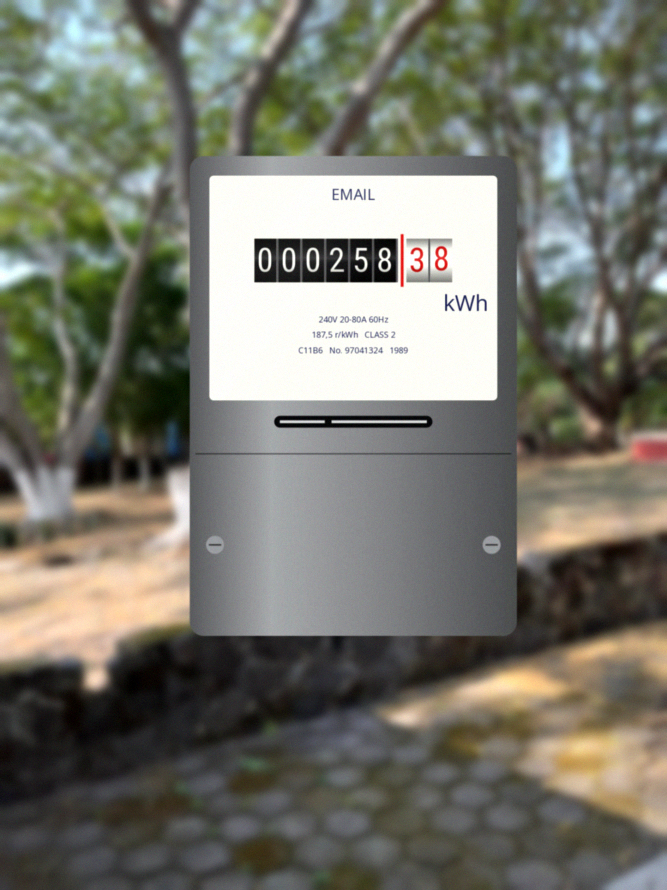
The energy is 258.38 kWh
